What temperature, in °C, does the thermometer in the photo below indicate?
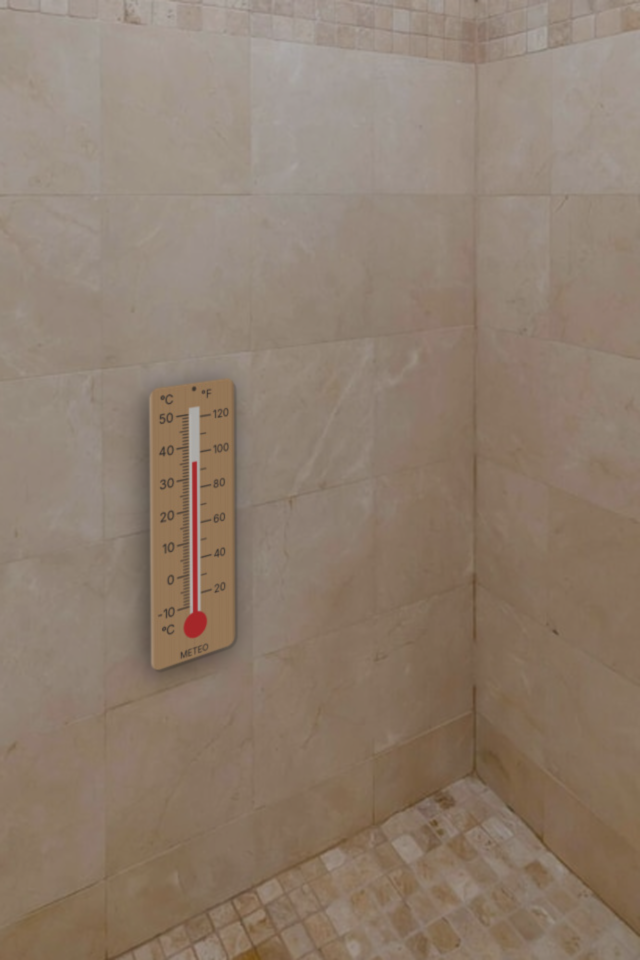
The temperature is 35 °C
